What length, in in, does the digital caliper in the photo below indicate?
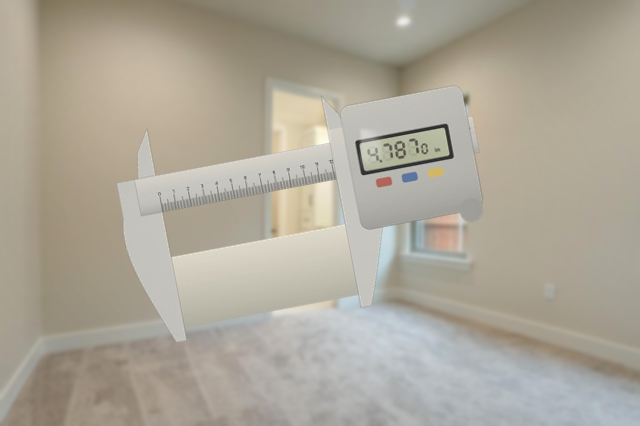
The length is 4.7870 in
